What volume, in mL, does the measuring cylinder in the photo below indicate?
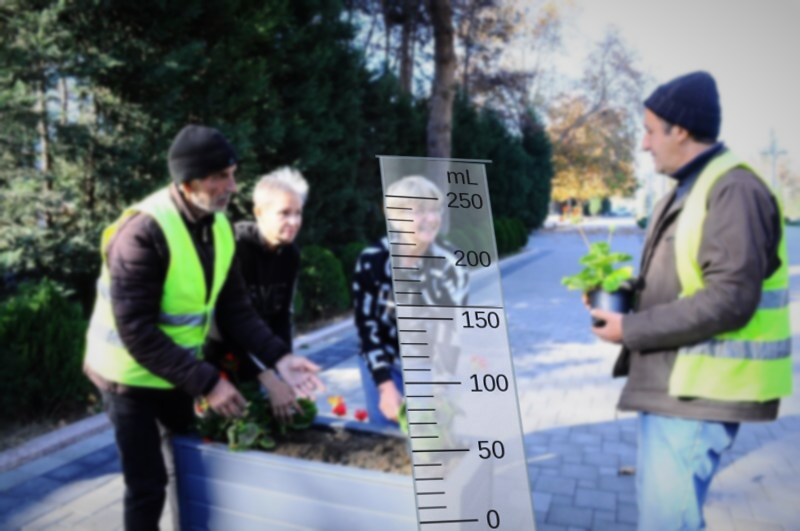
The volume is 160 mL
